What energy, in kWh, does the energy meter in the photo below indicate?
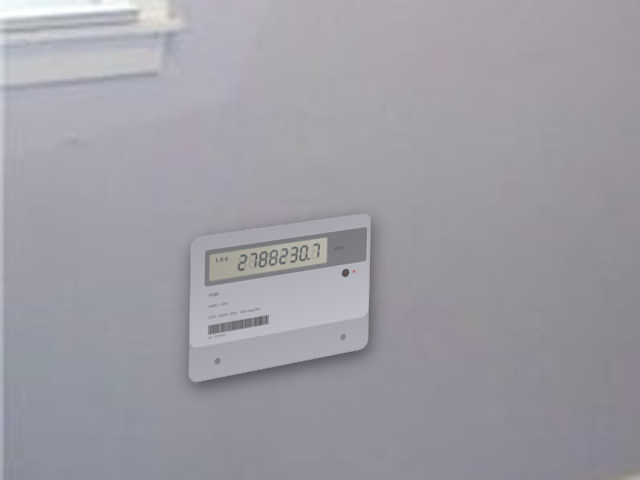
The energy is 2788230.7 kWh
